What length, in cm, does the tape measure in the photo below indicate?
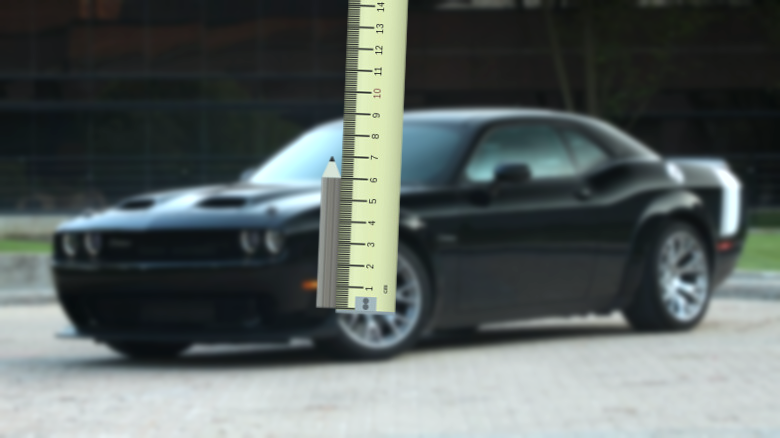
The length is 7 cm
